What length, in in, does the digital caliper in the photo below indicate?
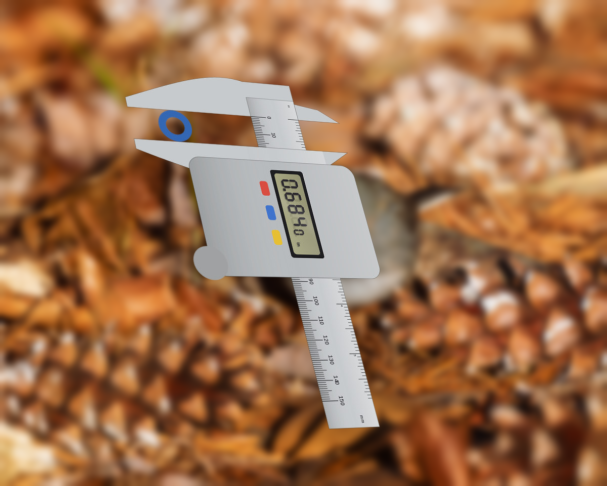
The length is 0.6840 in
